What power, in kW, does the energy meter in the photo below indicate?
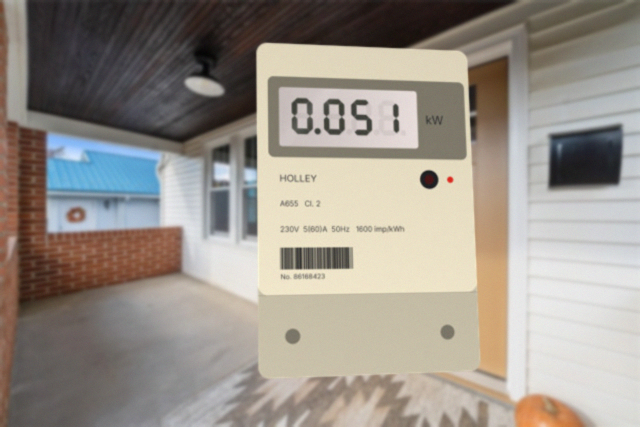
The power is 0.051 kW
